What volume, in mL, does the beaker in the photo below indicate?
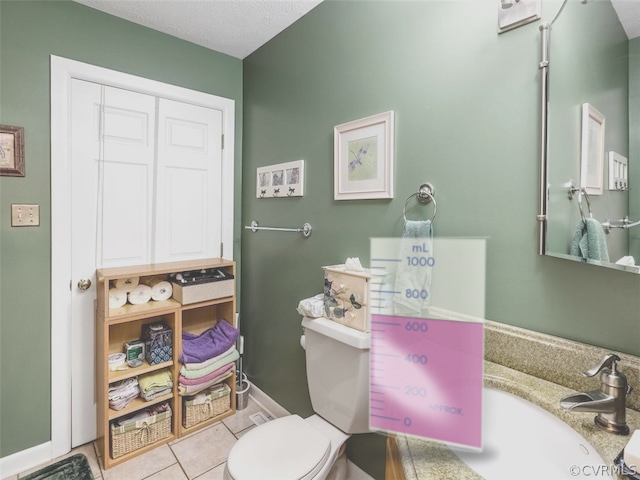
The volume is 650 mL
